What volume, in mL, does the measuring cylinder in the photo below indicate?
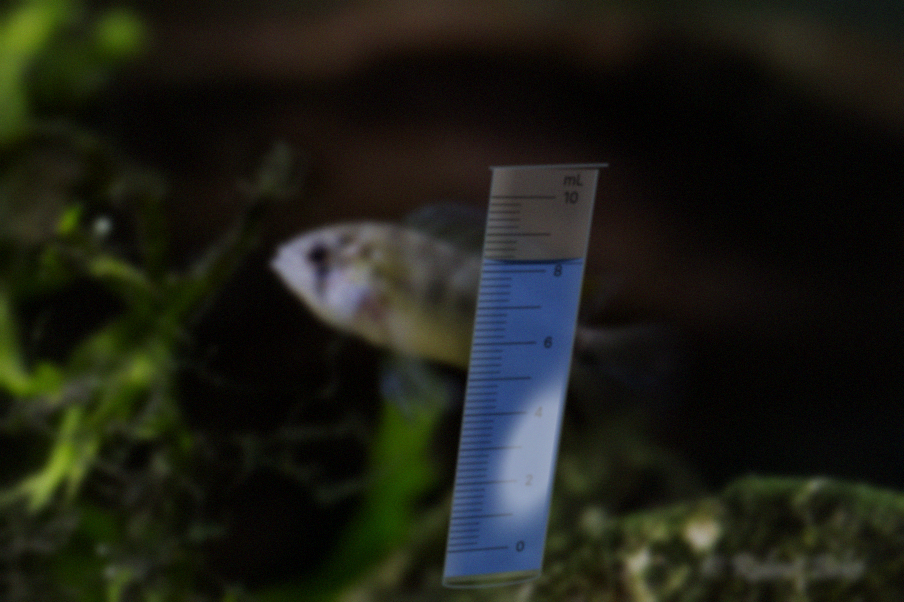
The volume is 8.2 mL
